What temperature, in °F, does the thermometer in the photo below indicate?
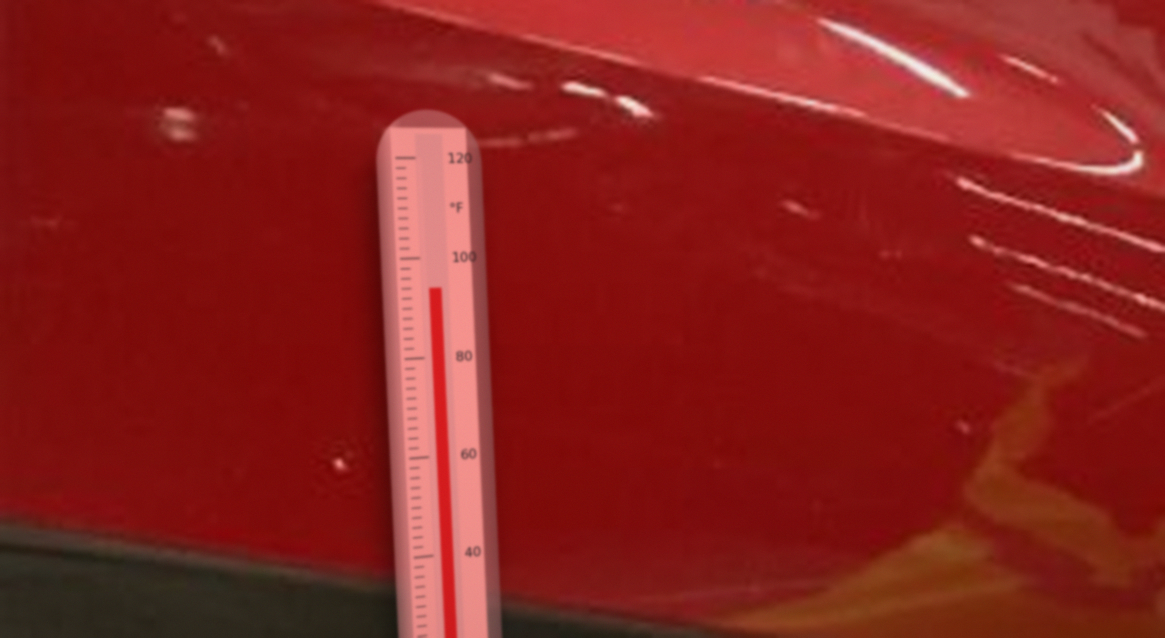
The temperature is 94 °F
